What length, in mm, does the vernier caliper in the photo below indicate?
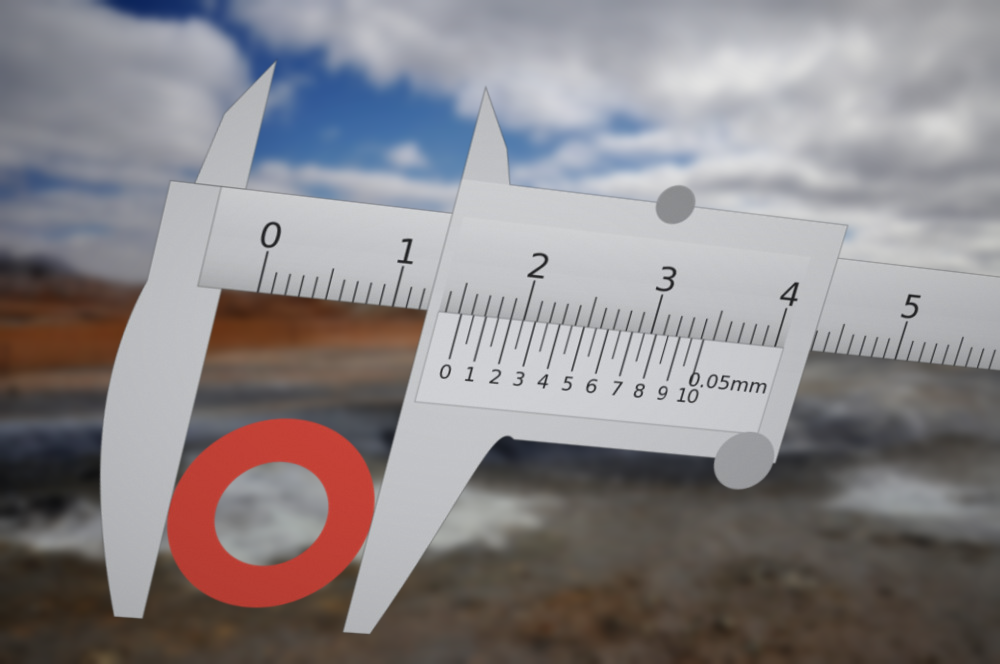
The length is 15.2 mm
